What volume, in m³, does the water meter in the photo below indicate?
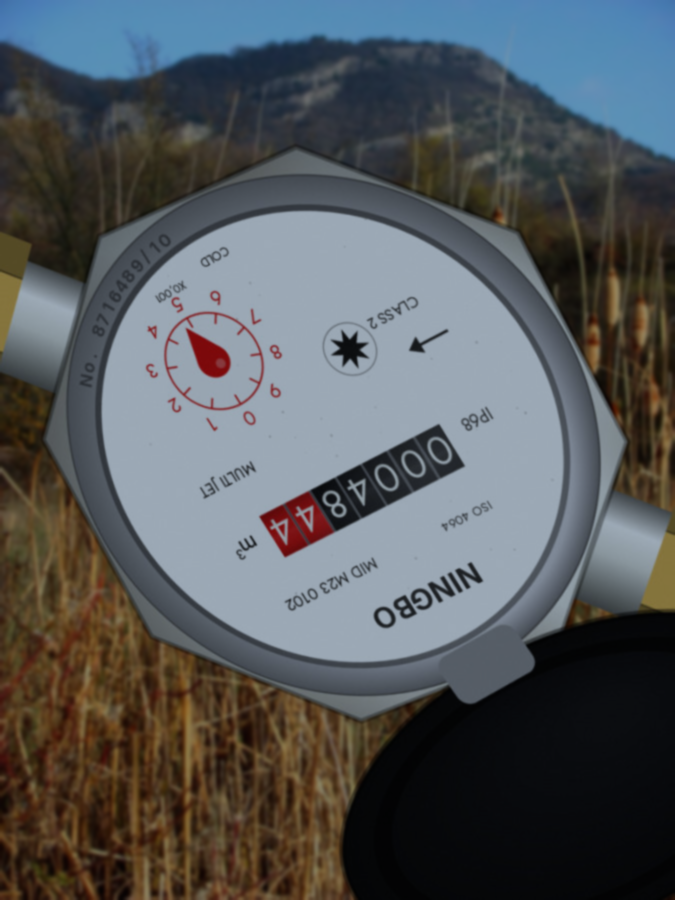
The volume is 48.444 m³
